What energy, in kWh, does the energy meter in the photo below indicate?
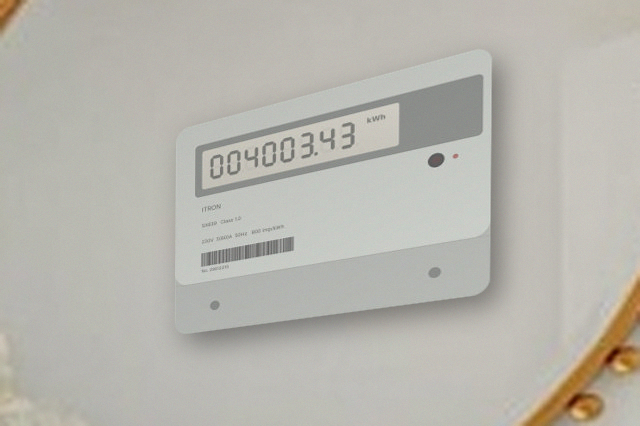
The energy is 4003.43 kWh
